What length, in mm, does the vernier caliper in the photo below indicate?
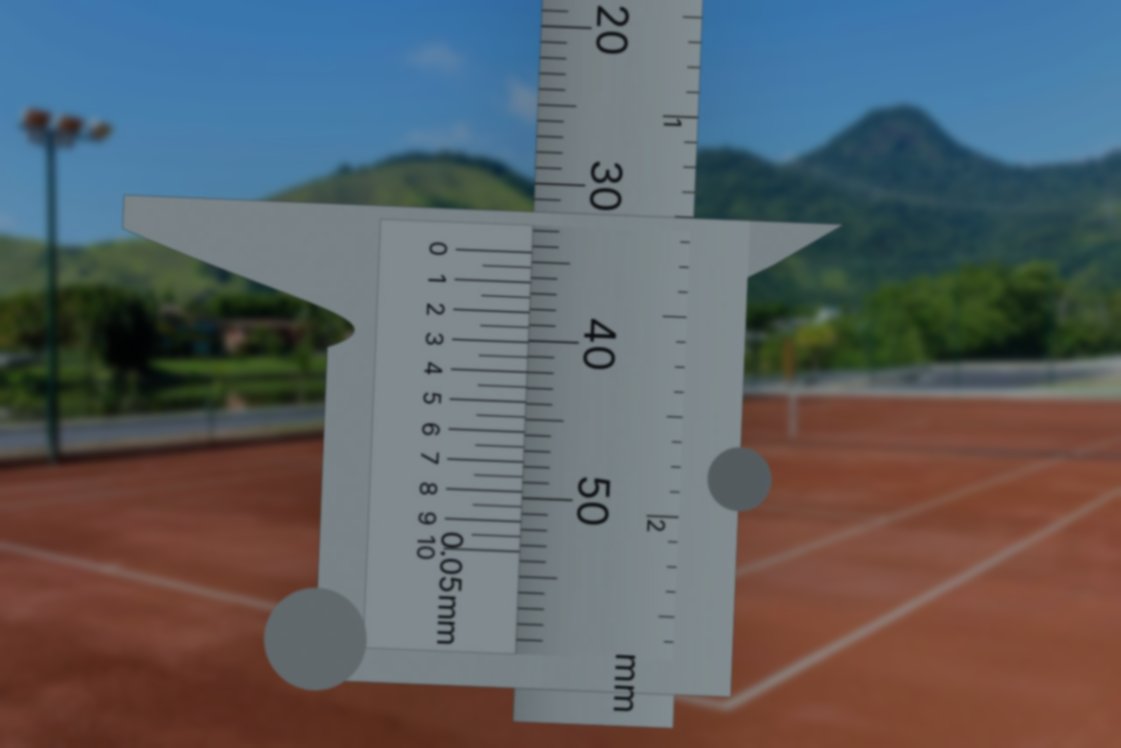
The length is 34.4 mm
